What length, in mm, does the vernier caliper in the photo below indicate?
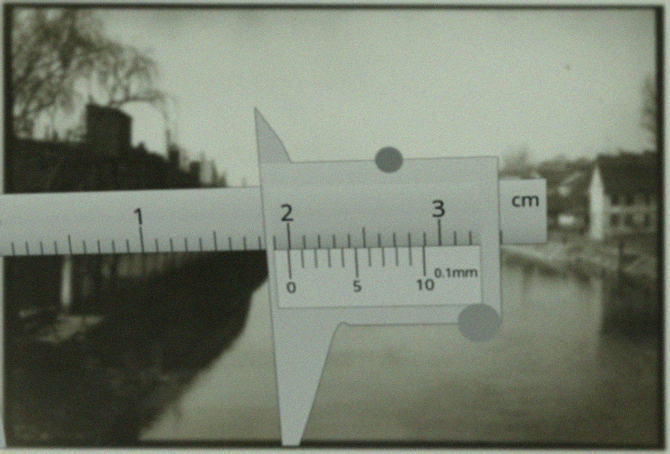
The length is 19.9 mm
